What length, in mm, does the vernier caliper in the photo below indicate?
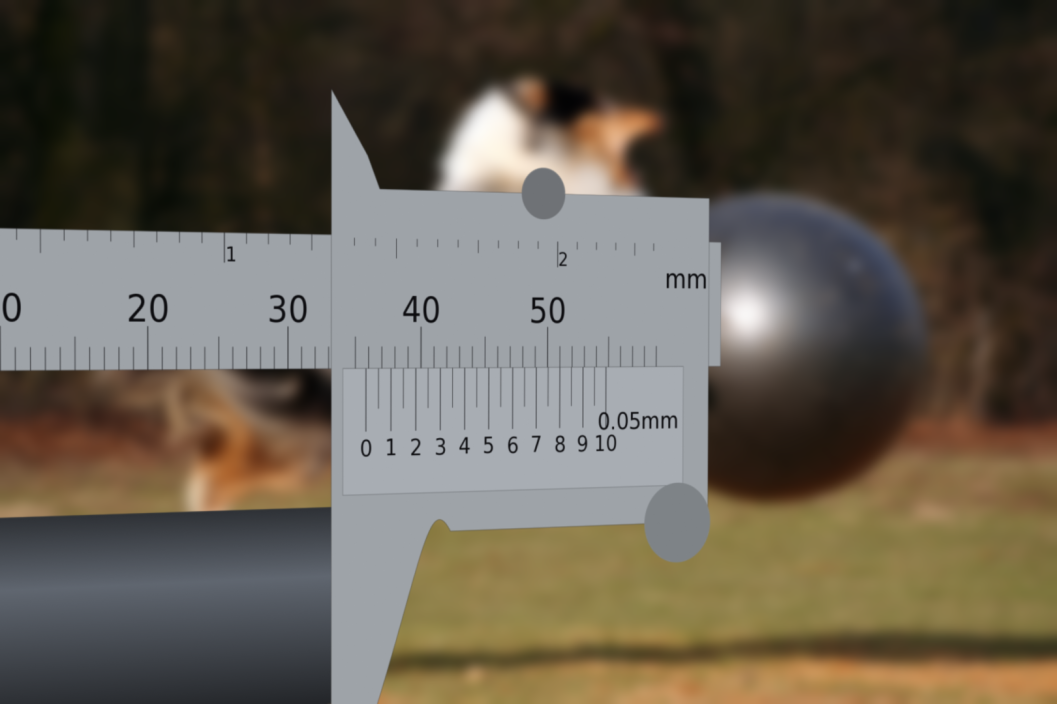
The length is 35.8 mm
